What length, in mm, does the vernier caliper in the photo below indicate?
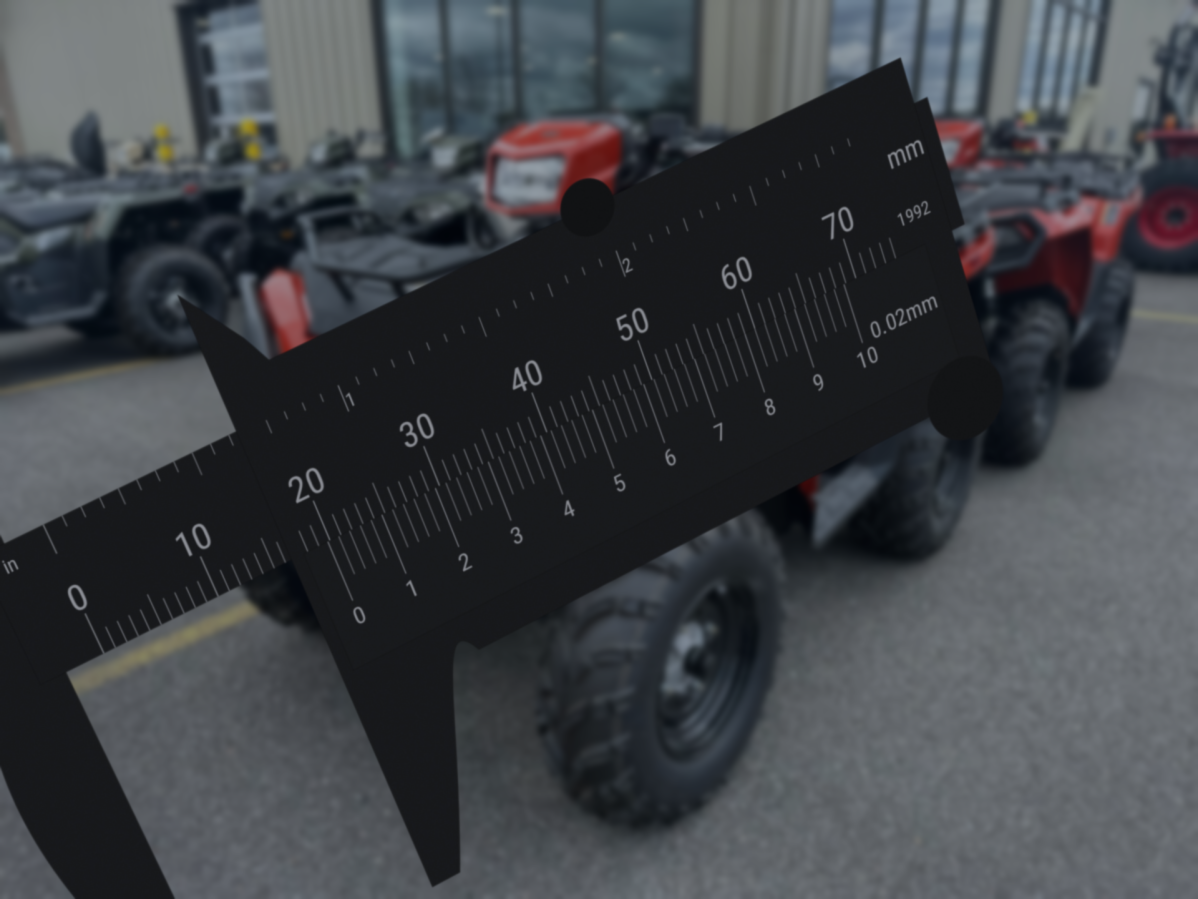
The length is 19.8 mm
